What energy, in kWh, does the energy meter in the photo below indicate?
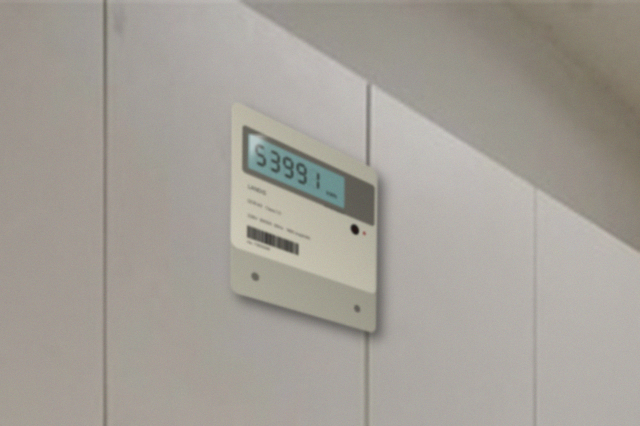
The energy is 53991 kWh
